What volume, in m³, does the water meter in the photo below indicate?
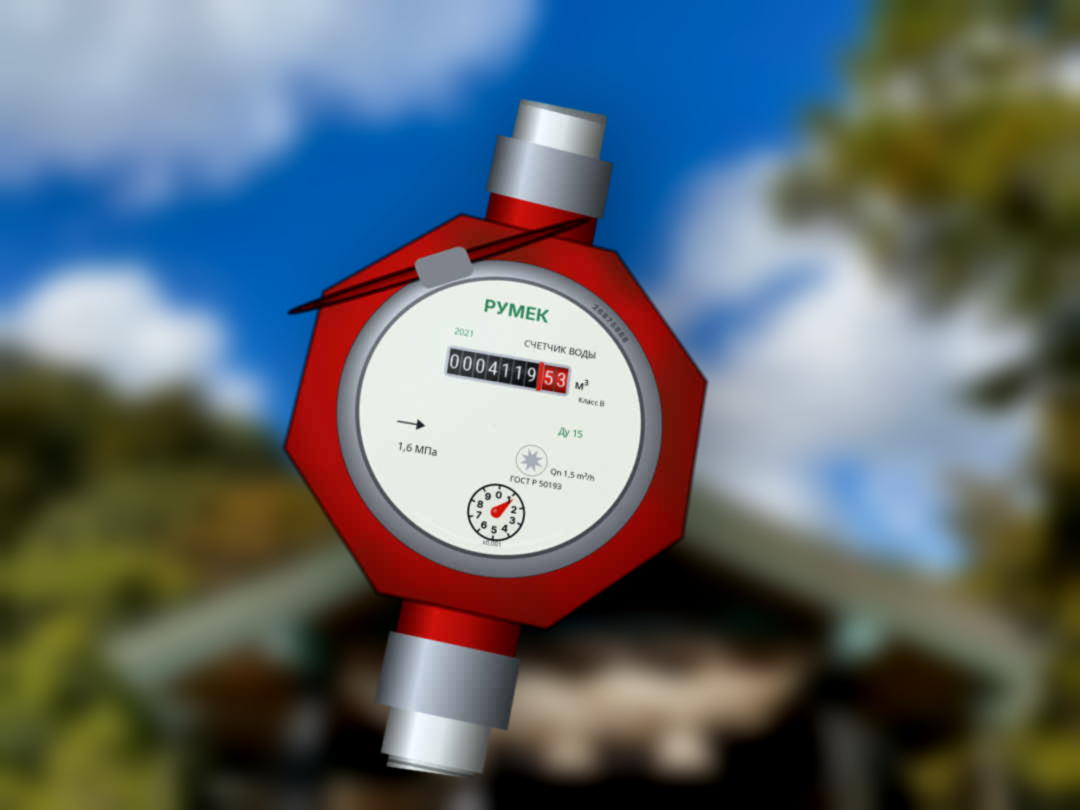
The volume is 4119.531 m³
